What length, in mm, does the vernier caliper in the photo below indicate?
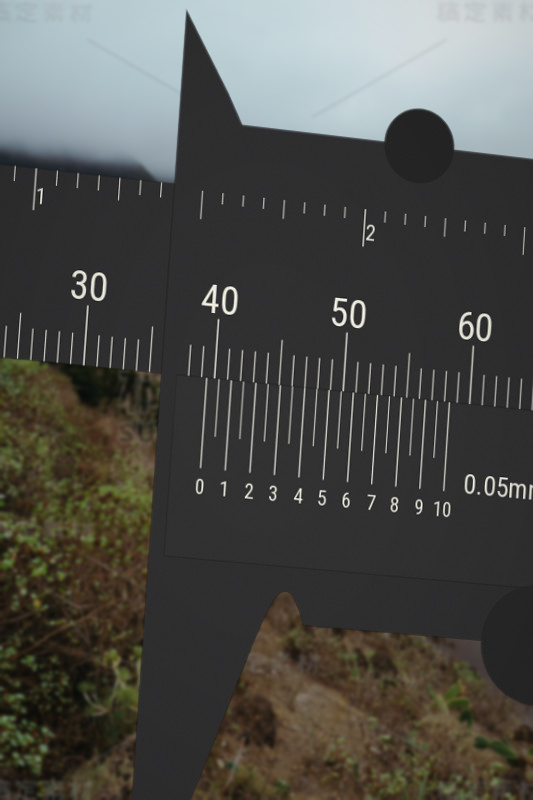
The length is 39.4 mm
